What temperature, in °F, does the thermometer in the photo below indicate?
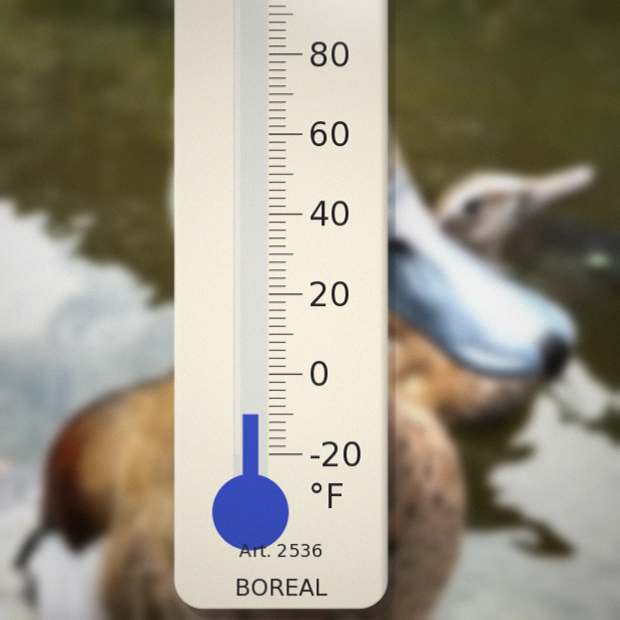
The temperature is -10 °F
